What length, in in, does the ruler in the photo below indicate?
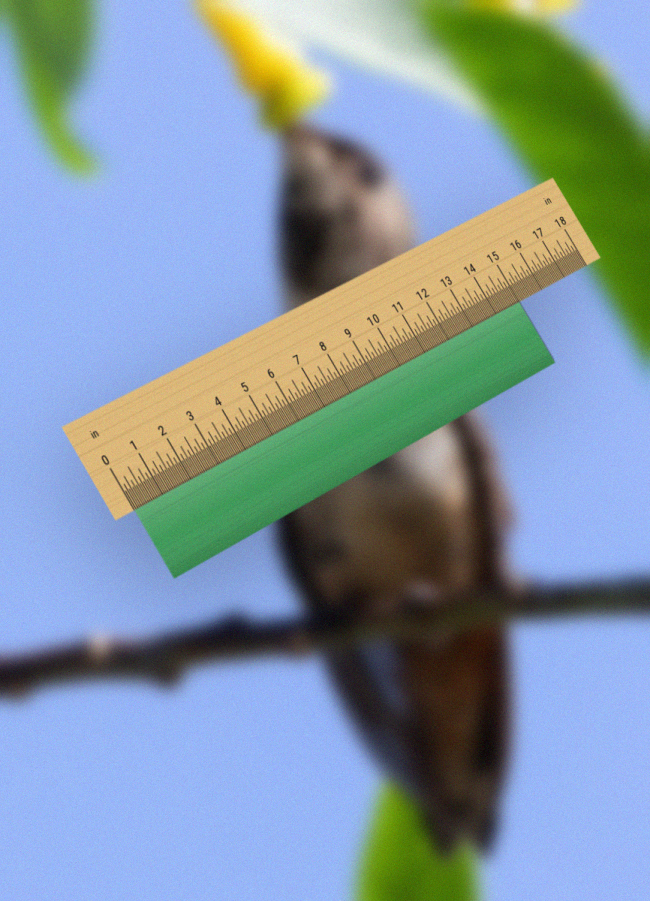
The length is 15 in
